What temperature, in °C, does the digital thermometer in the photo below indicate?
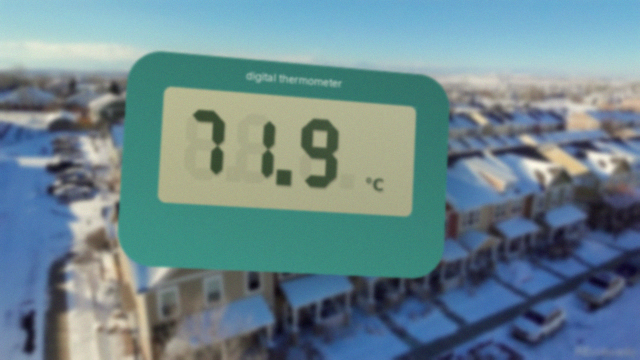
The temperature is 71.9 °C
